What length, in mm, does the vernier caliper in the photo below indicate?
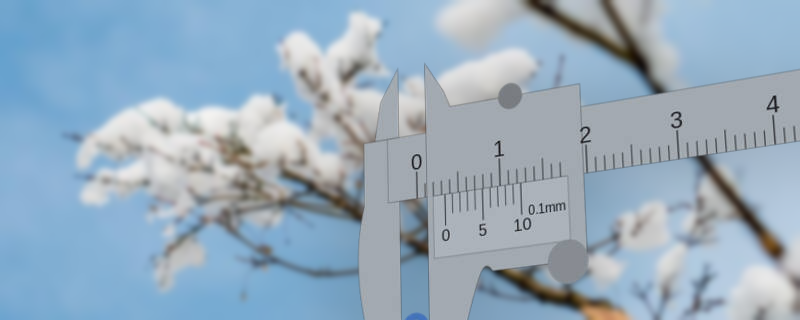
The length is 3.4 mm
